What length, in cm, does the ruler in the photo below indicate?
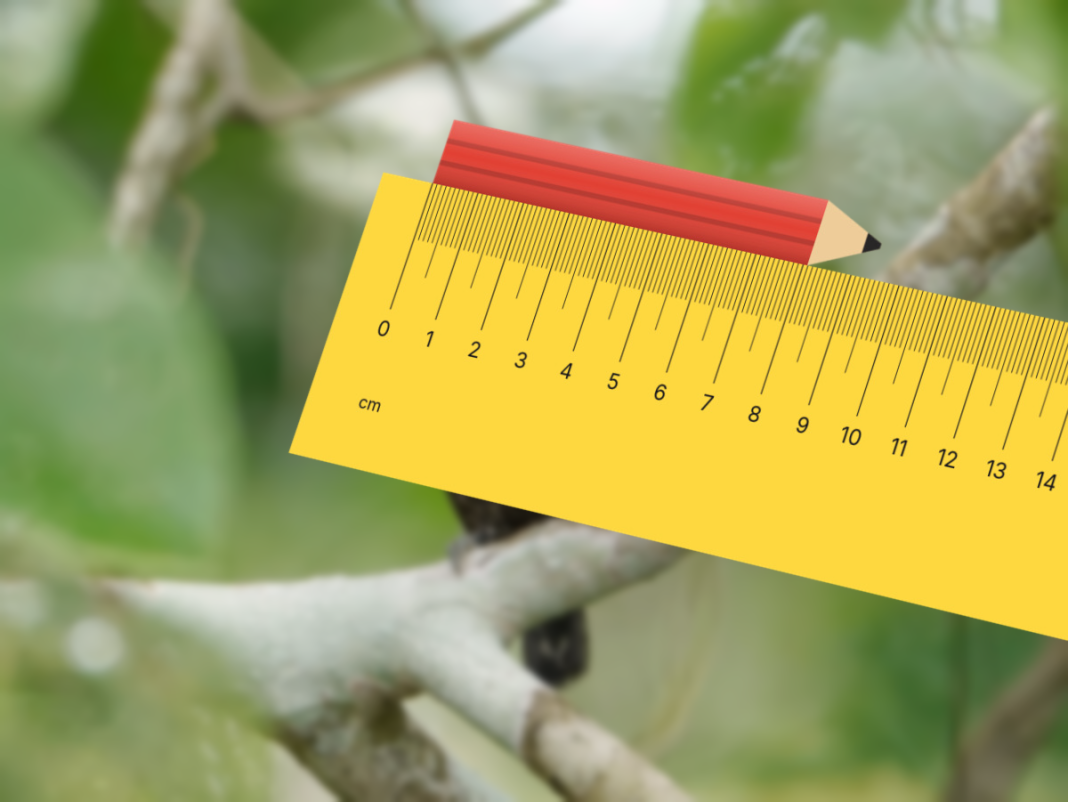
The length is 9.4 cm
